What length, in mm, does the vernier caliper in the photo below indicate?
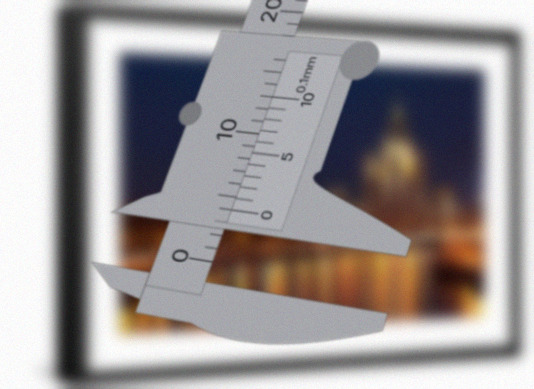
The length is 4.0 mm
